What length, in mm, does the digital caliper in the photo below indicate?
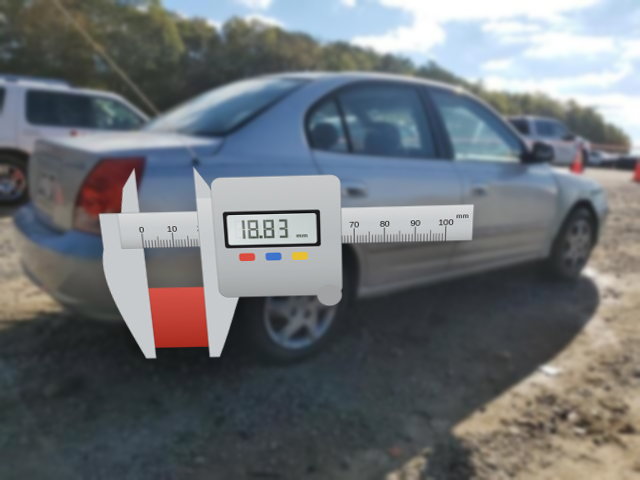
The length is 18.83 mm
